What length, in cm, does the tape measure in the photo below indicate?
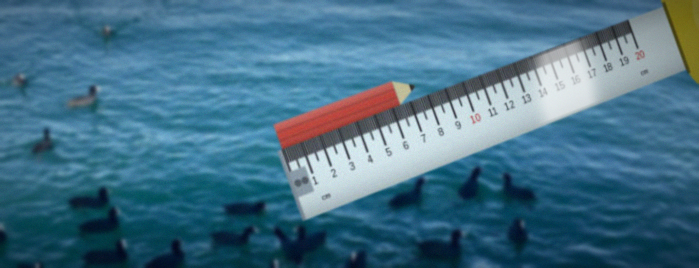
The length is 7.5 cm
